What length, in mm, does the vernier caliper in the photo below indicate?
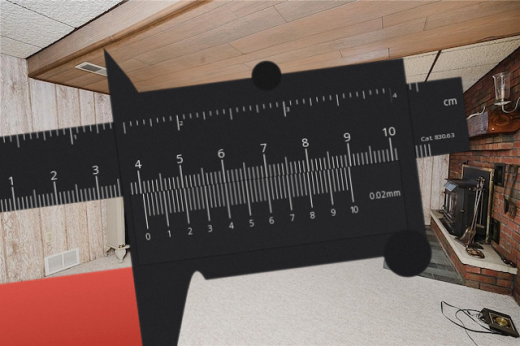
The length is 40.5 mm
